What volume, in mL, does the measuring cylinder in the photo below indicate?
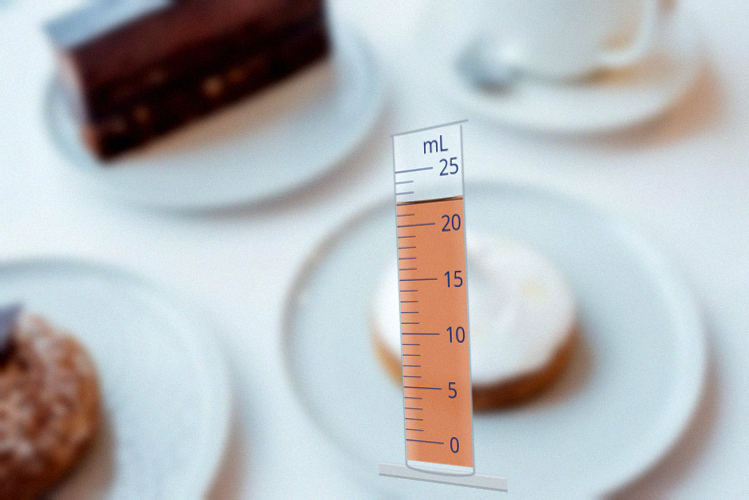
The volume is 22 mL
